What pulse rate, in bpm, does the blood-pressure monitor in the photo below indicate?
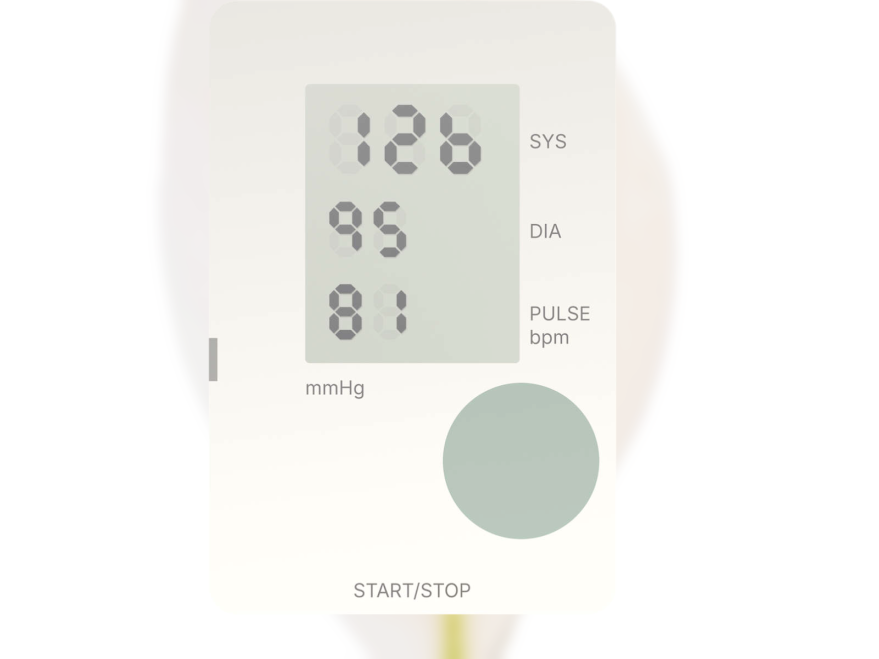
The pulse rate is 81 bpm
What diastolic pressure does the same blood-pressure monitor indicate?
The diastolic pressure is 95 mmHg
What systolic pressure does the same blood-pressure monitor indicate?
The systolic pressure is 126 mmHg
